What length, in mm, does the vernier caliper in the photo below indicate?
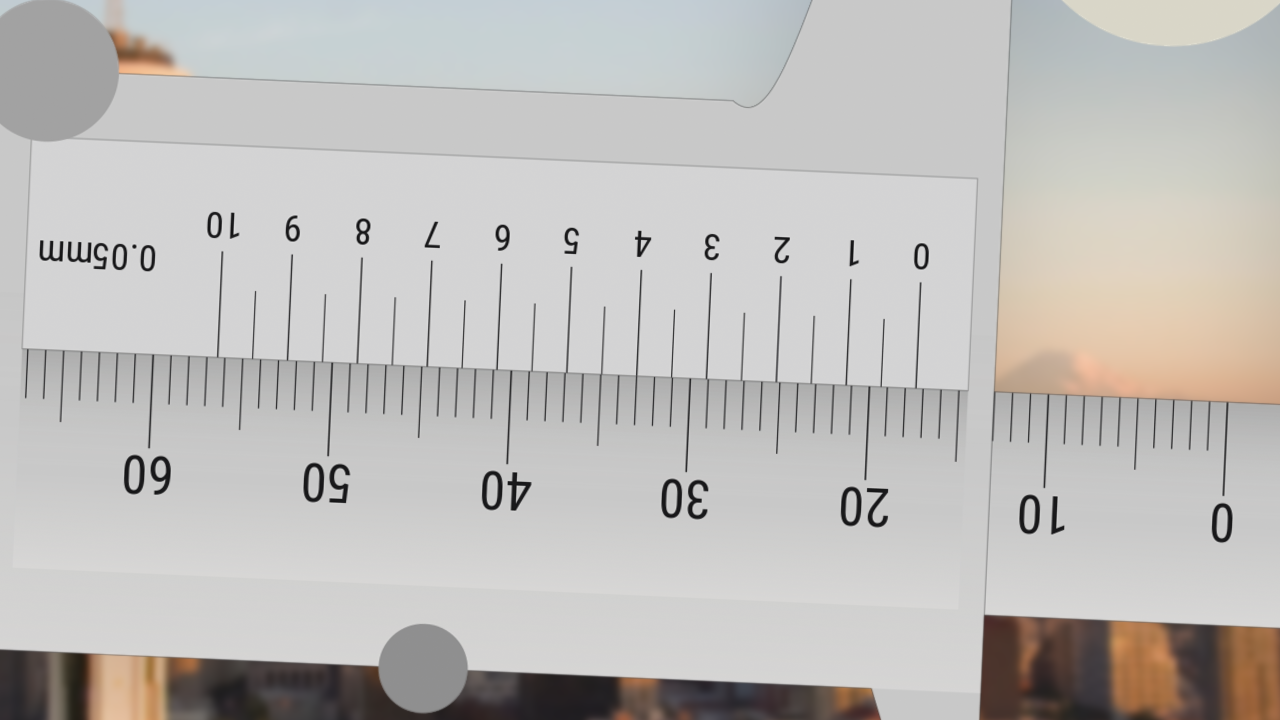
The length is 17.4 mm
